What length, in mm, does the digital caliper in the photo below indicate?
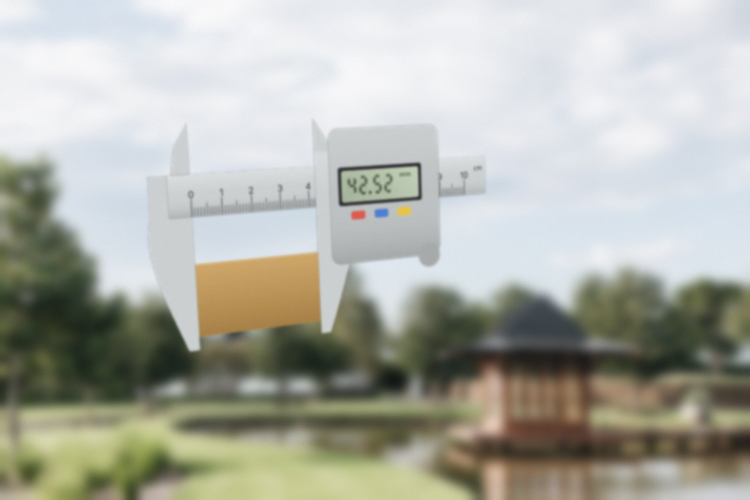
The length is 42.52 mm
